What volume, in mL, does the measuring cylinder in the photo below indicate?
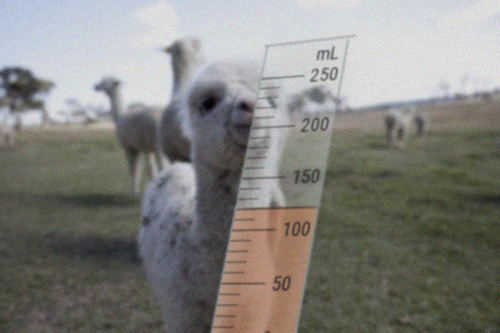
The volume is 120 mL
